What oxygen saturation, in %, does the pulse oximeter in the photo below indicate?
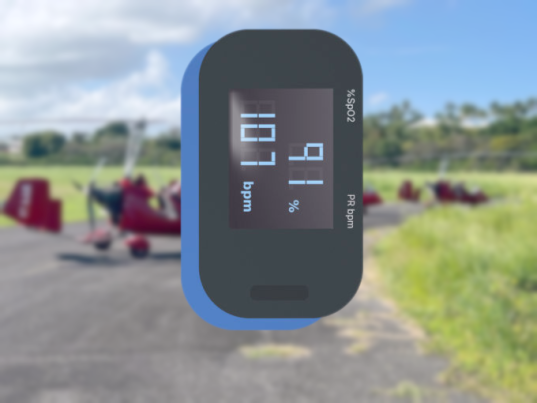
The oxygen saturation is 91 %
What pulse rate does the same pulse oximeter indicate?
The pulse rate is 107 bpm
